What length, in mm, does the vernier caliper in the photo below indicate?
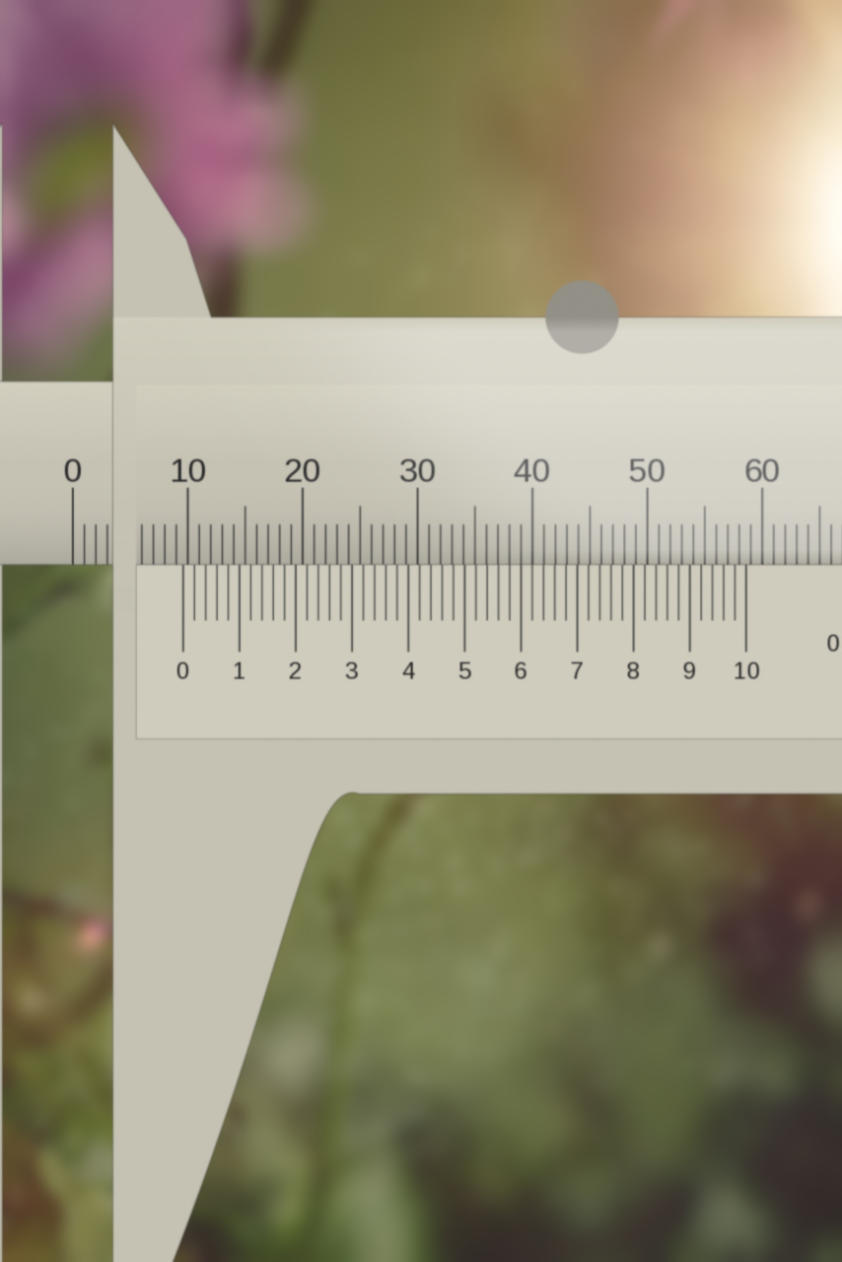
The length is 9.6 mm
